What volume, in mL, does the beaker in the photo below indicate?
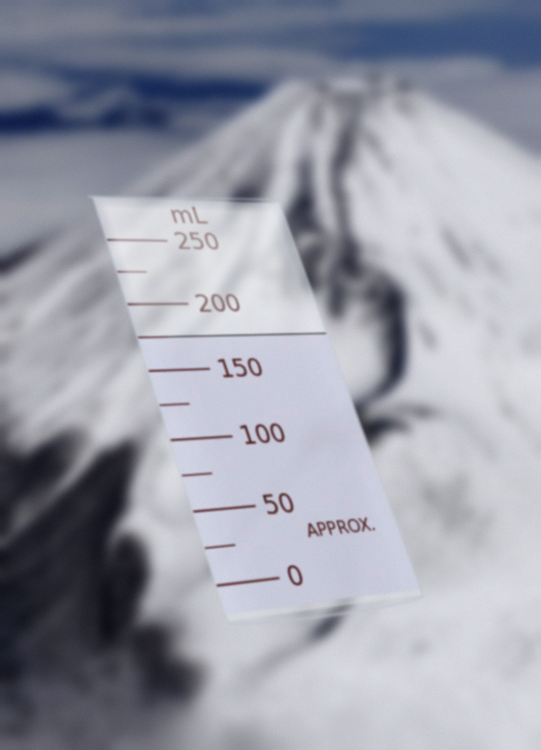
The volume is 175 mL
